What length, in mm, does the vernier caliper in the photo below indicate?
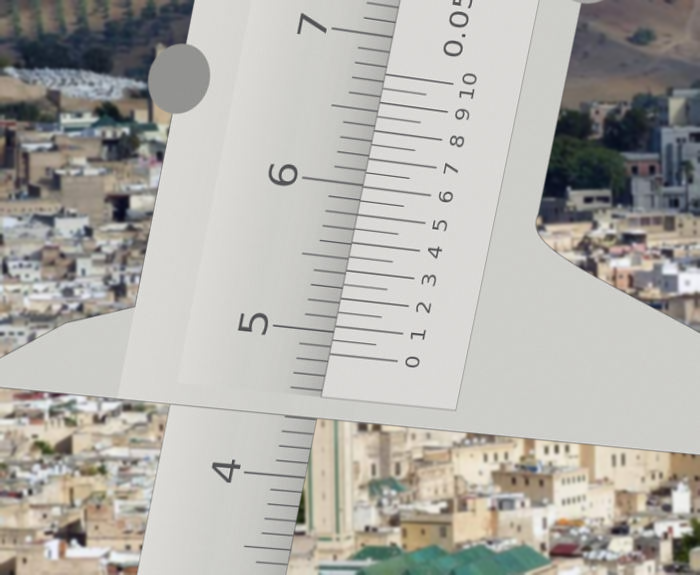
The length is 48.5 mm
